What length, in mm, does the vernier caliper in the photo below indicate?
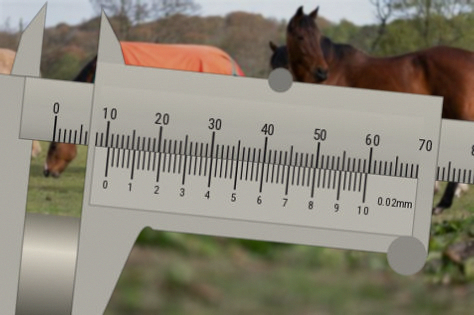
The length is 10.5 mm
